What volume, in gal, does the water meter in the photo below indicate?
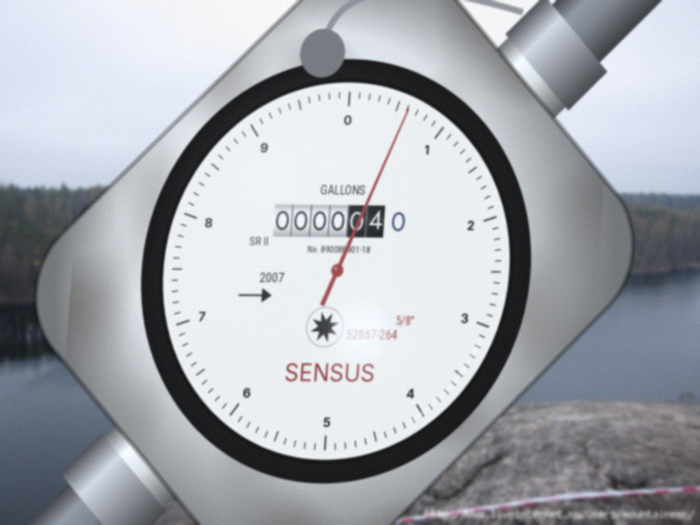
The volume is 40.6 gal
